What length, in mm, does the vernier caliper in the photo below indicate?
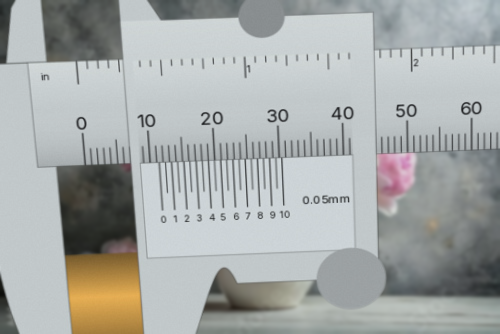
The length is 11.4 mm
